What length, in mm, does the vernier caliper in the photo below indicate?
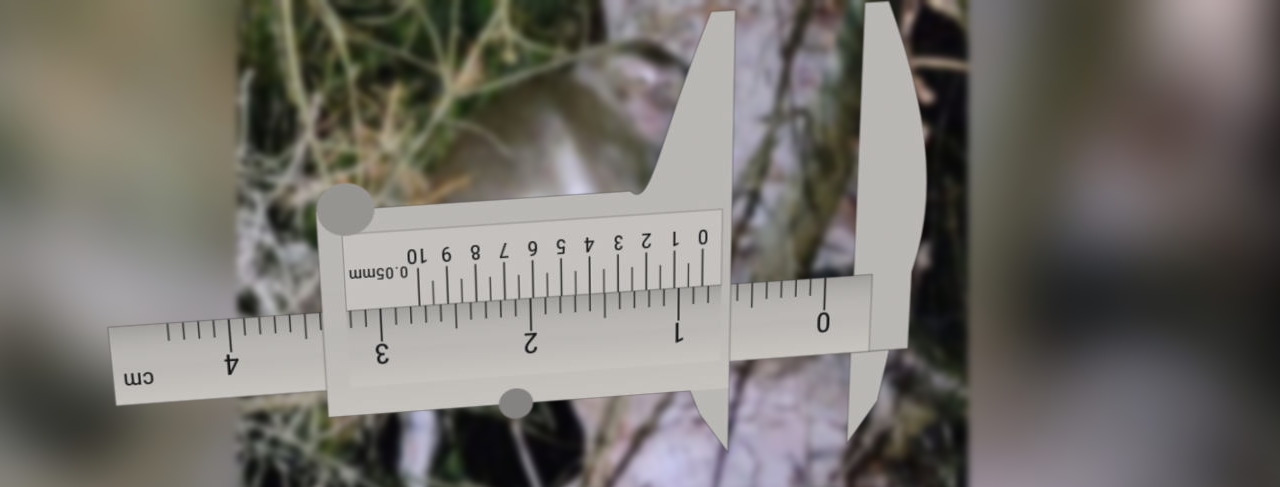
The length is 8.4 mm
